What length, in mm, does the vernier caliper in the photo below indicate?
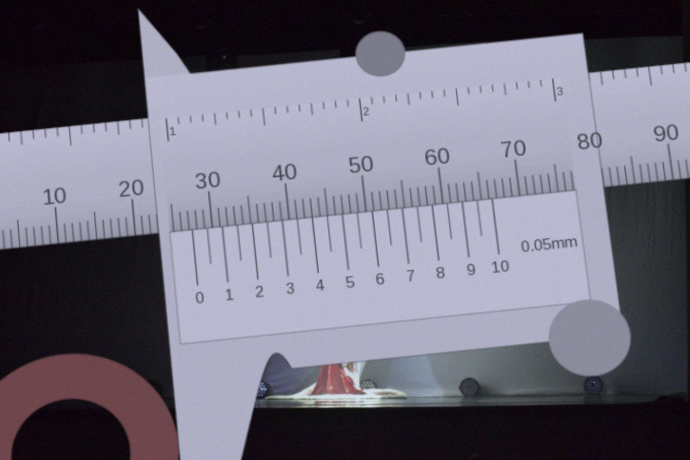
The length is 27.4 mm
